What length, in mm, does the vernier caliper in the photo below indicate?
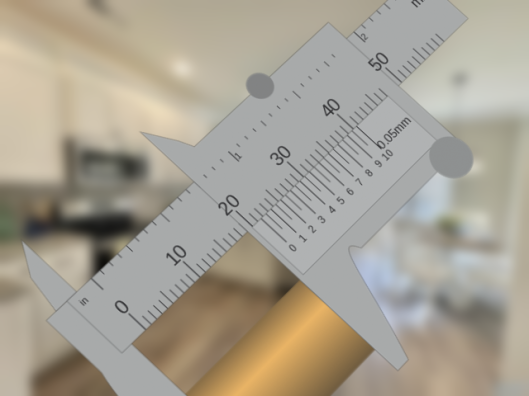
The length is 21.6 mm
